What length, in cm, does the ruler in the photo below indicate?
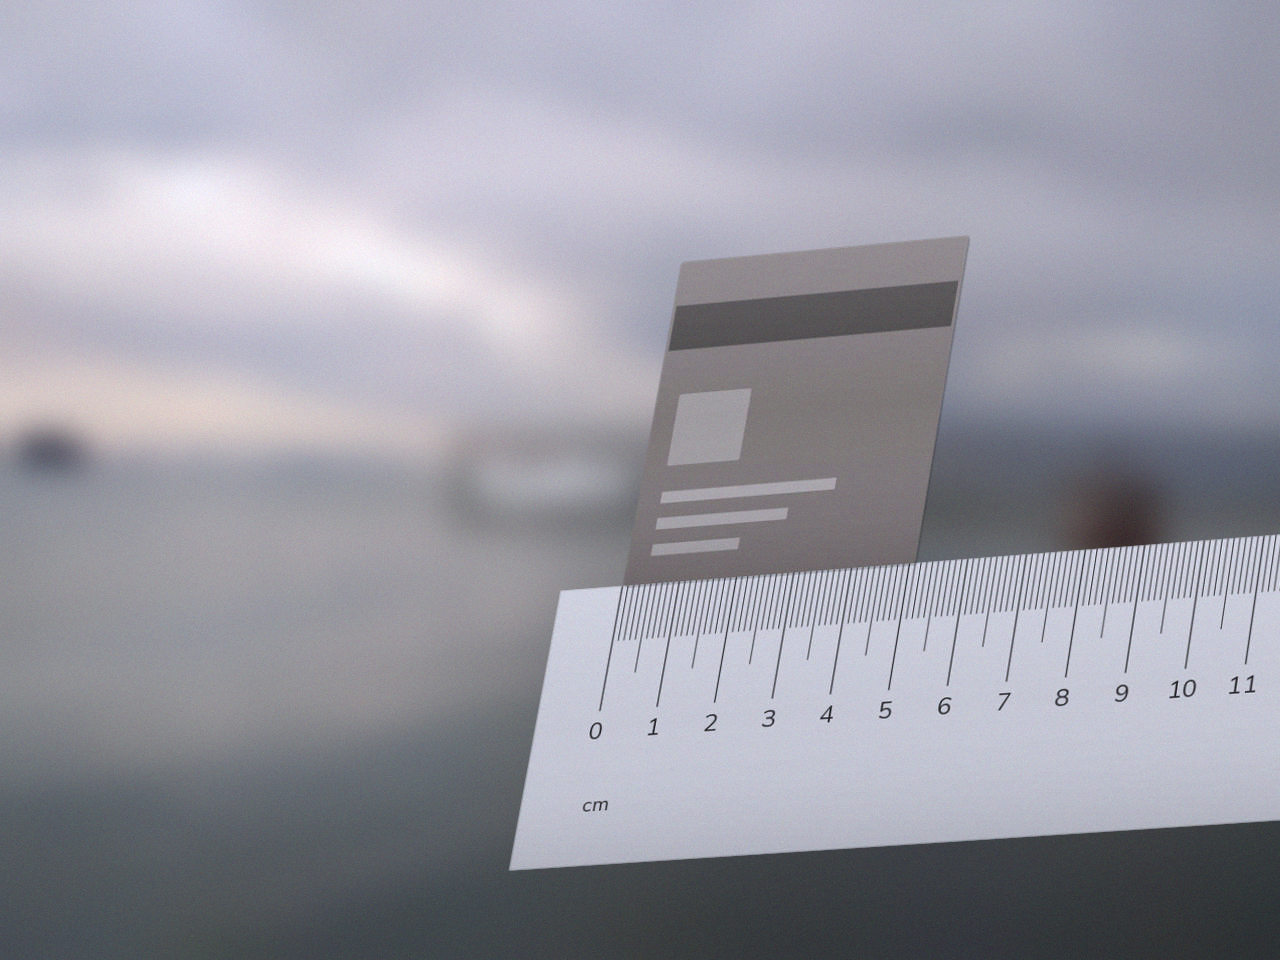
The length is 5.1 cm
